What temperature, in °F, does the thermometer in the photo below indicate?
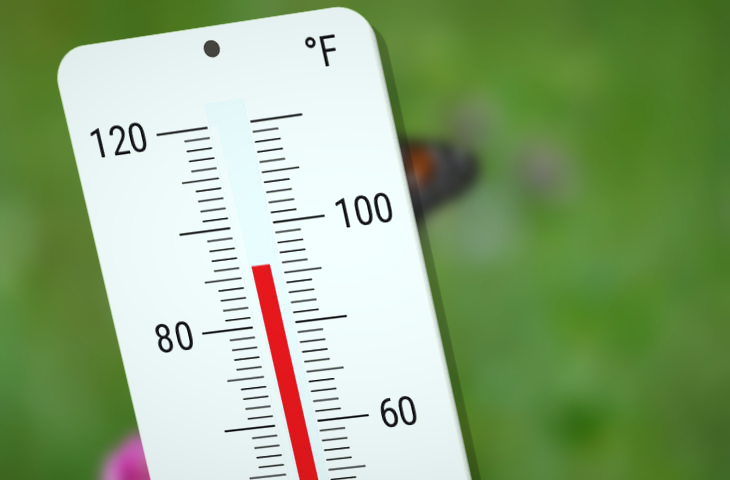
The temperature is 92 °F
